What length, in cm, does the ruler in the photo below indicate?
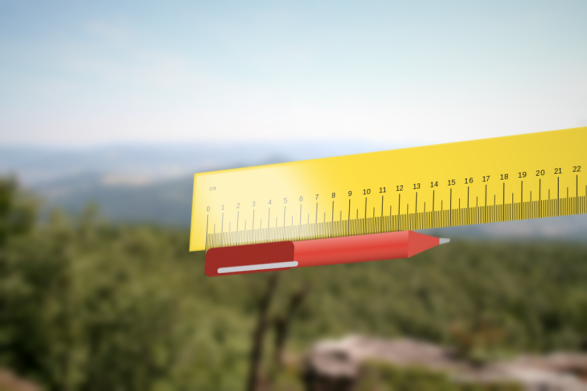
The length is 15 cm
